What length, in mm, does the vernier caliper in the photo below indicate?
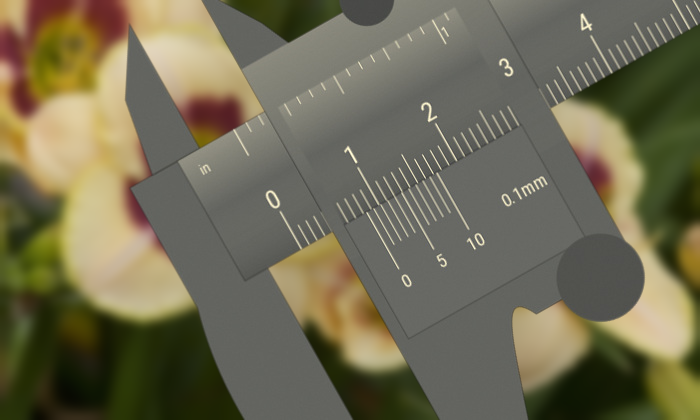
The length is 8.4 mm
